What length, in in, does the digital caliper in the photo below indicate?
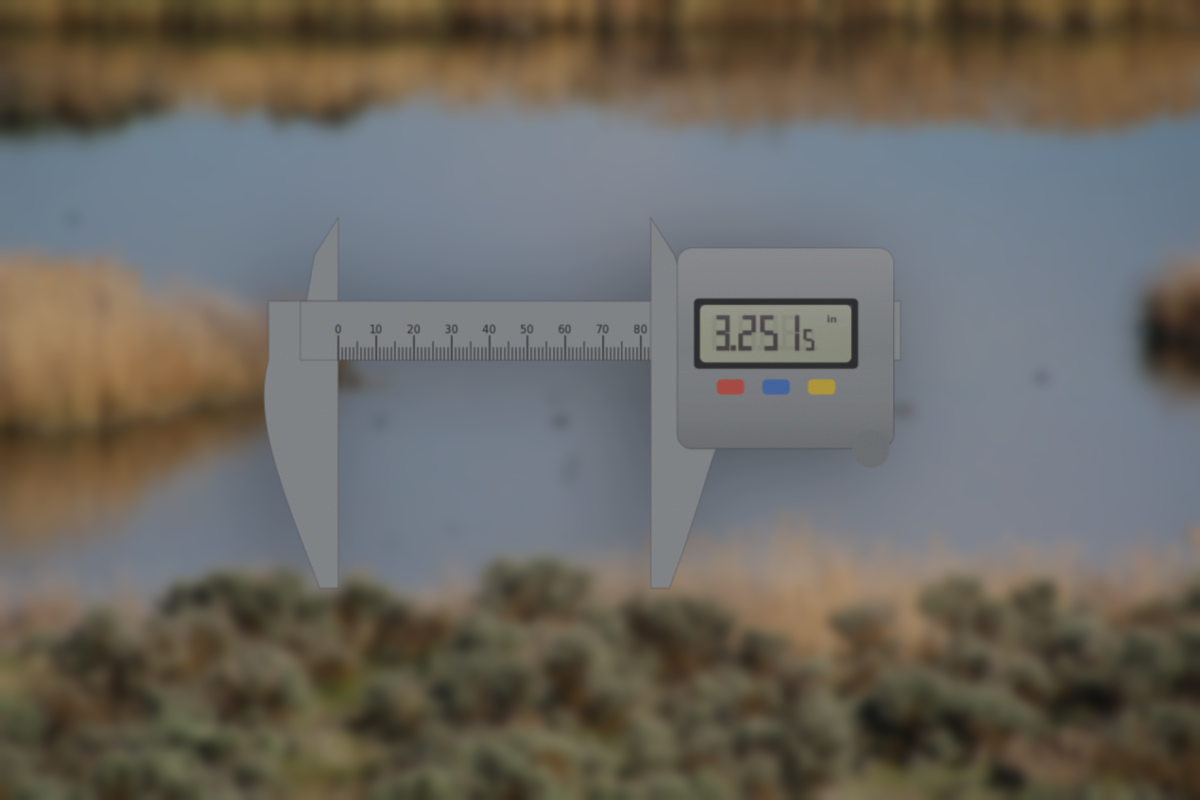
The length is 3.2515 in
